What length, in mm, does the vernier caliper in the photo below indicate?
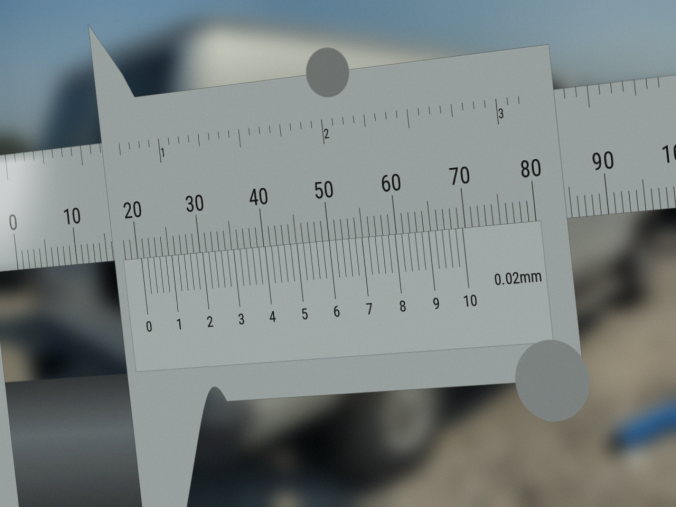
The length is 20.6 mm
